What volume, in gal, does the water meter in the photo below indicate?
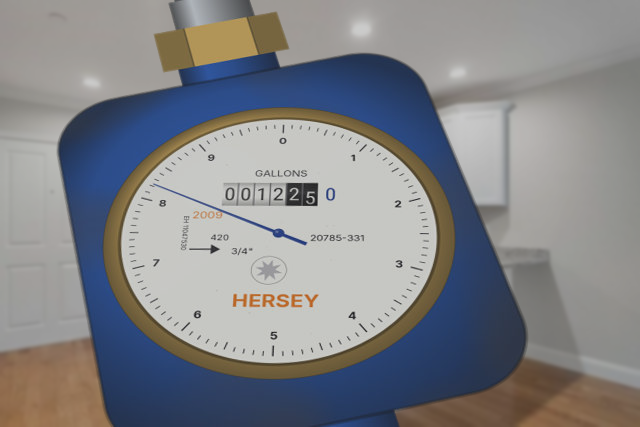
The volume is 12248.2 gal
